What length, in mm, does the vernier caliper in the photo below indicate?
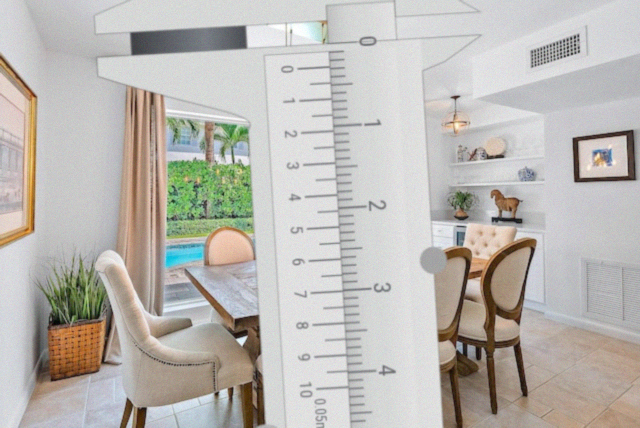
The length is 2.8 mm
